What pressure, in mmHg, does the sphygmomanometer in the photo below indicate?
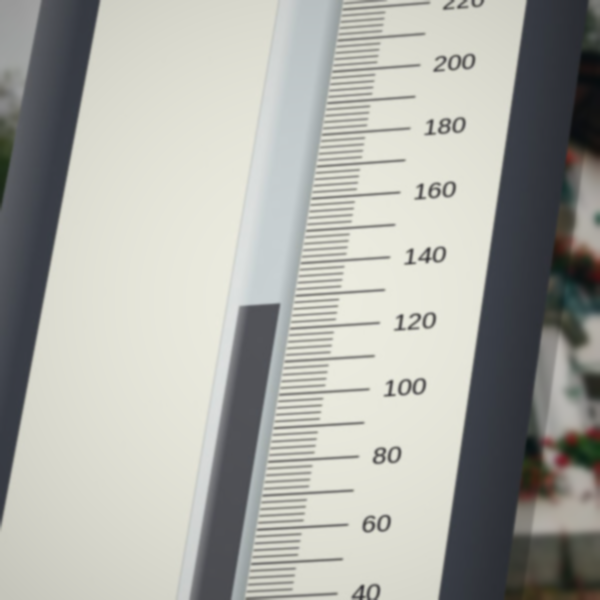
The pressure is 128 mmHg
